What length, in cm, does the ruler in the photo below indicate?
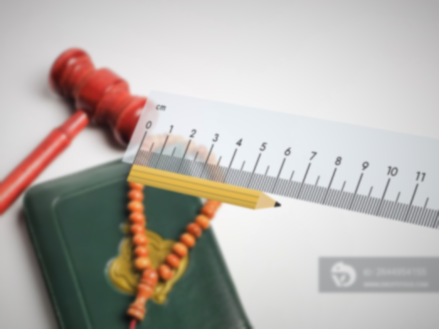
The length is 6.5 cm
